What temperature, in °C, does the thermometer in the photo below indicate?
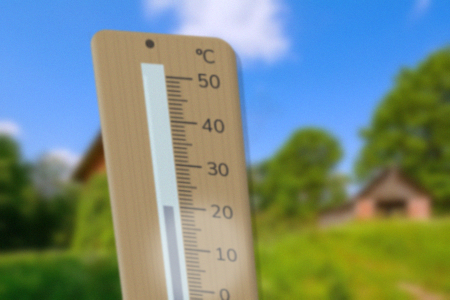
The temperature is 20 °C
